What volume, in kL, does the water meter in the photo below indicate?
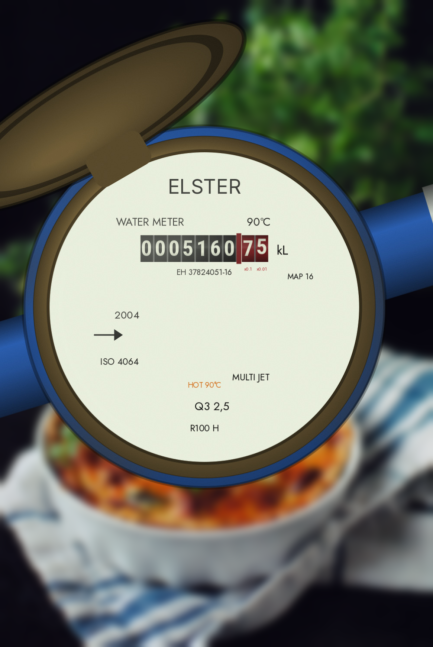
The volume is 5160.75 kL
